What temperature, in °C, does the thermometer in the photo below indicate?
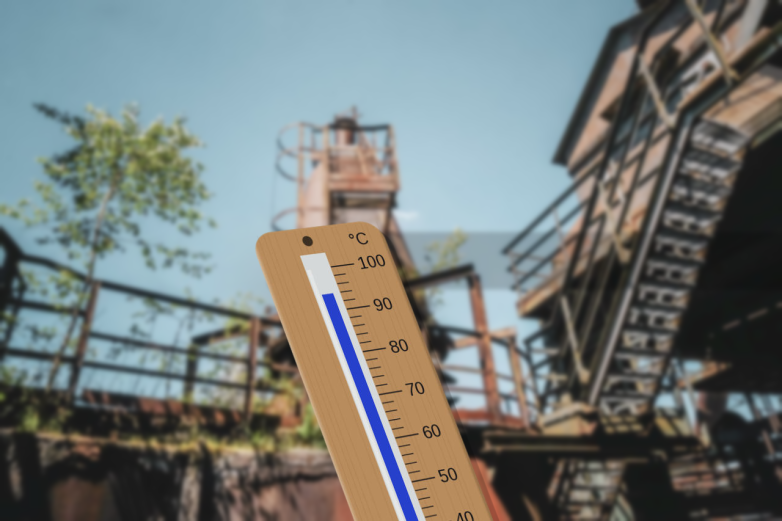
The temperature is 94 °C
